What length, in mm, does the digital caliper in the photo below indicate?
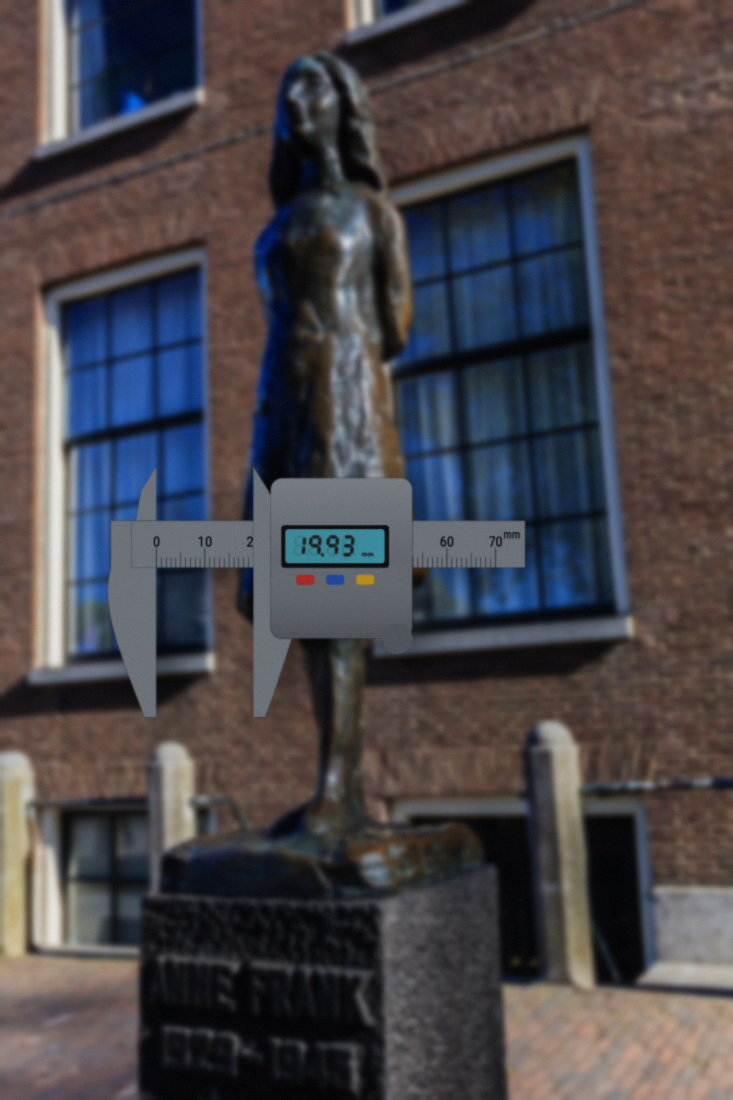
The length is 19.93 mm
